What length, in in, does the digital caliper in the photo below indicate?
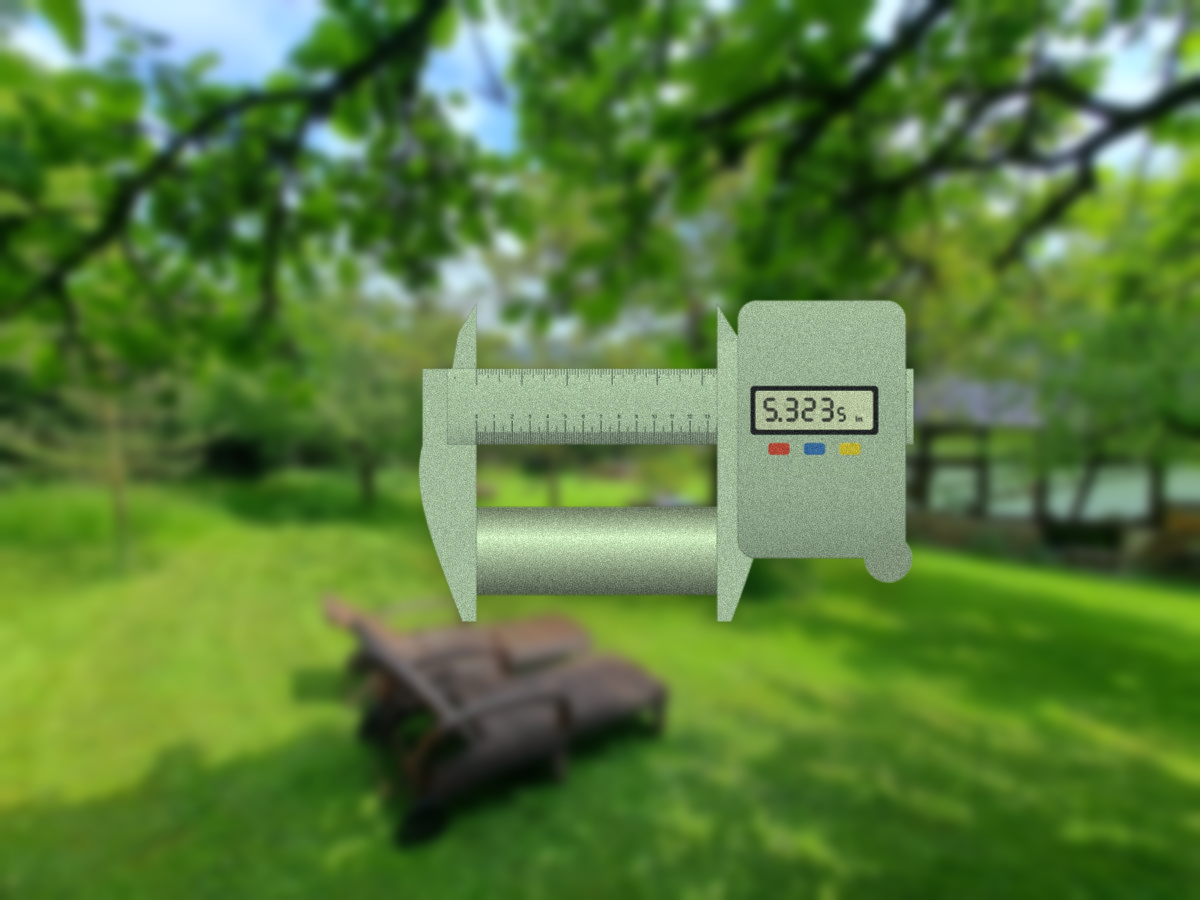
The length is 5.3235 in
